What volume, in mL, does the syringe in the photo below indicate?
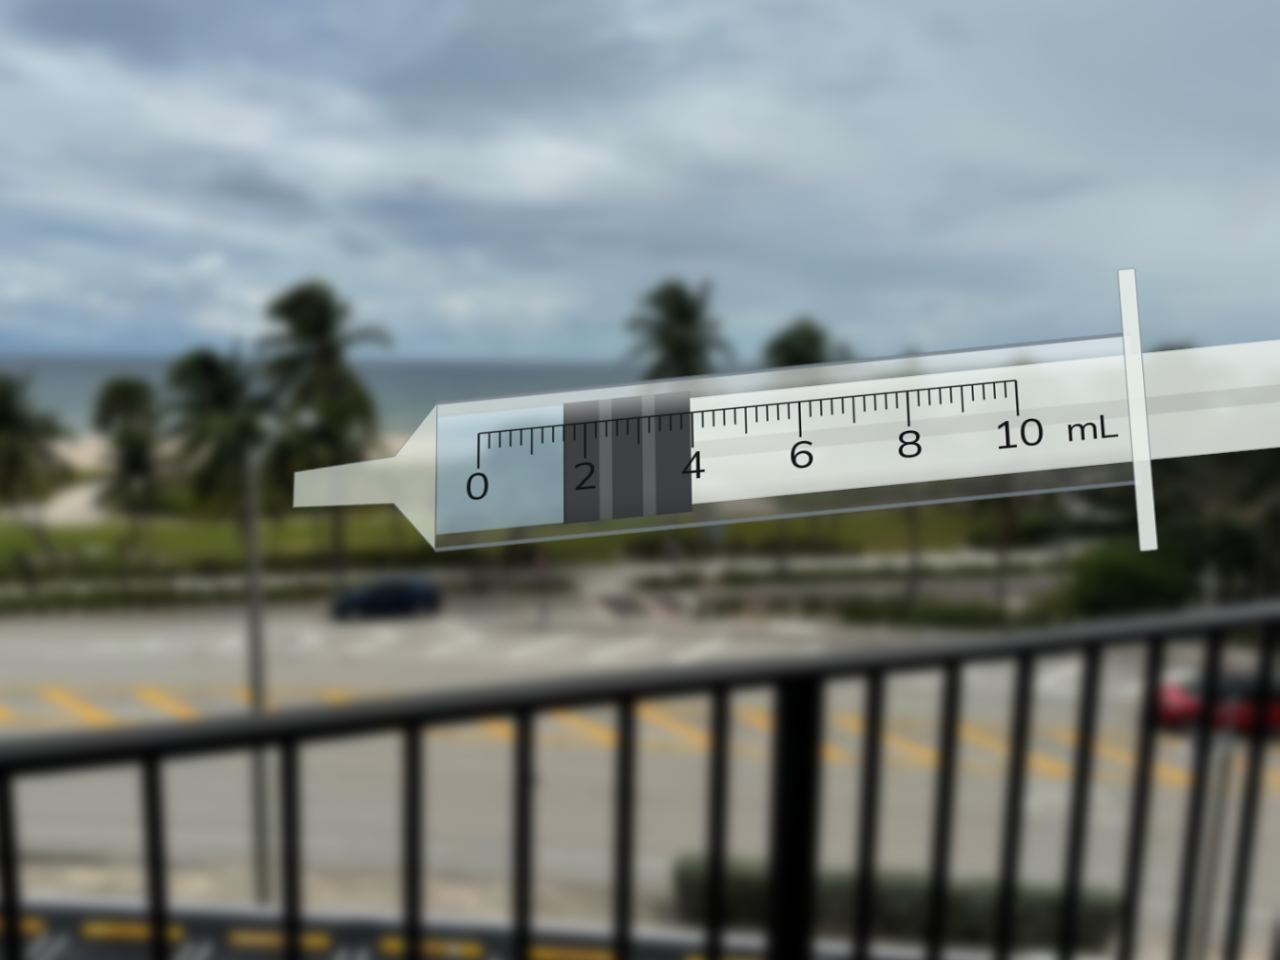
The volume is 1.6 mL
